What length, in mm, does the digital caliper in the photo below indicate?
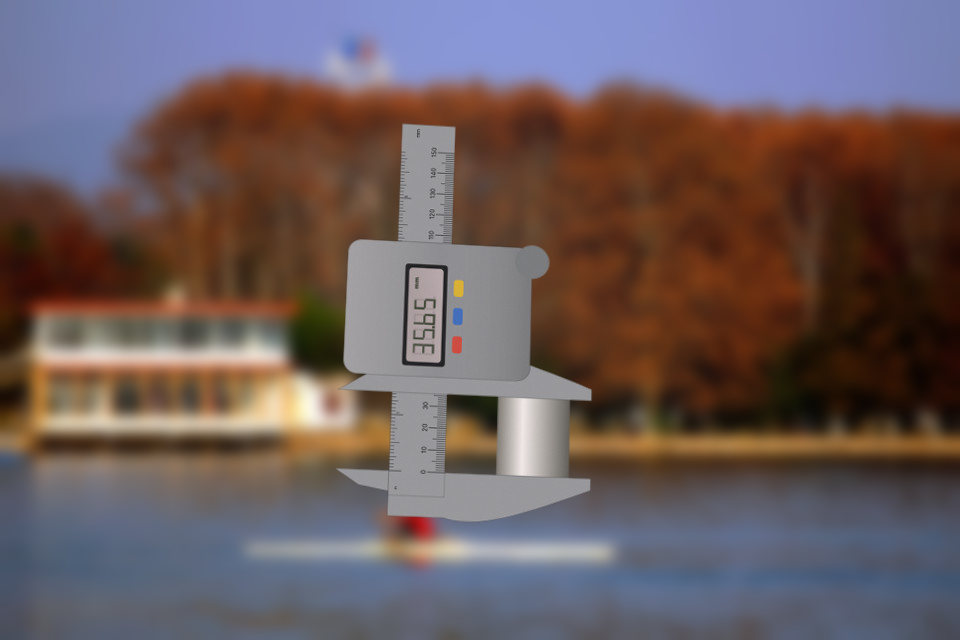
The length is 35.65 mm
